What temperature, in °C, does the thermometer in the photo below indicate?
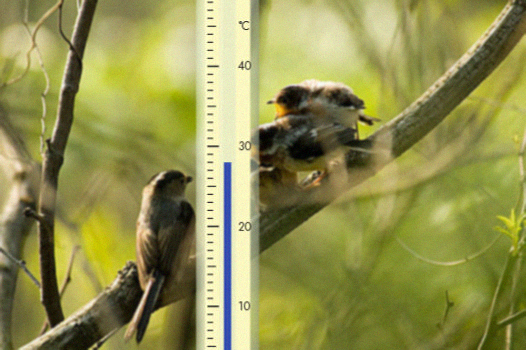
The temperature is 28 °C
